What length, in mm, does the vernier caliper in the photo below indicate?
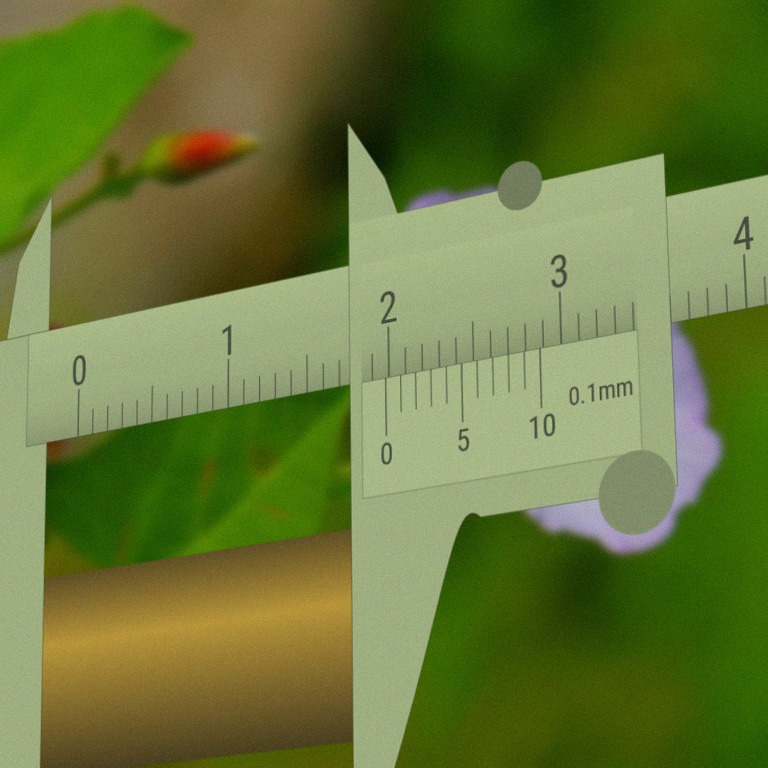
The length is 19.8 mm
